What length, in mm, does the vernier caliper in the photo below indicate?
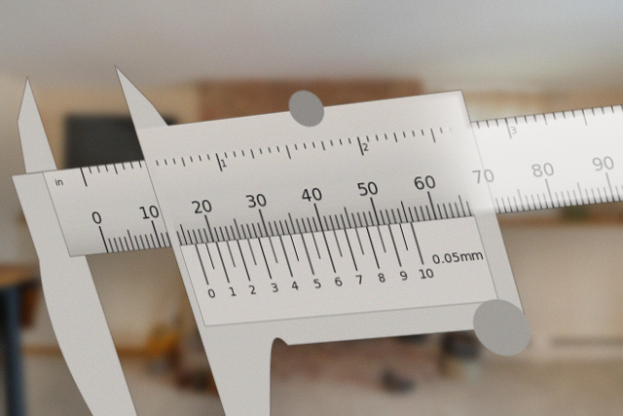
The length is 16.6 mm
